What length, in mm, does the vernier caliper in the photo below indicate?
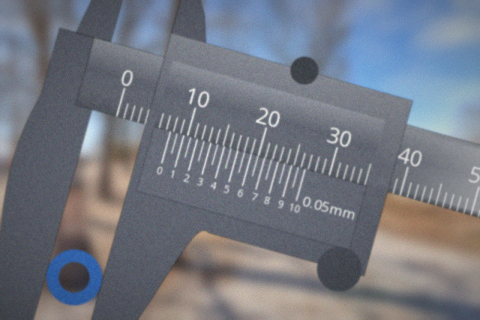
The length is 7.6 mm
